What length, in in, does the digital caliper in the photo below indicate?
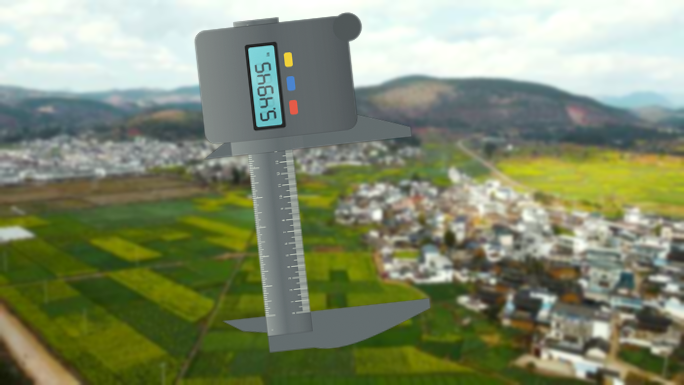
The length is 5.4945 in
